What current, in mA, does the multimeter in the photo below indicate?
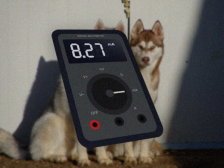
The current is 8.27 mA
